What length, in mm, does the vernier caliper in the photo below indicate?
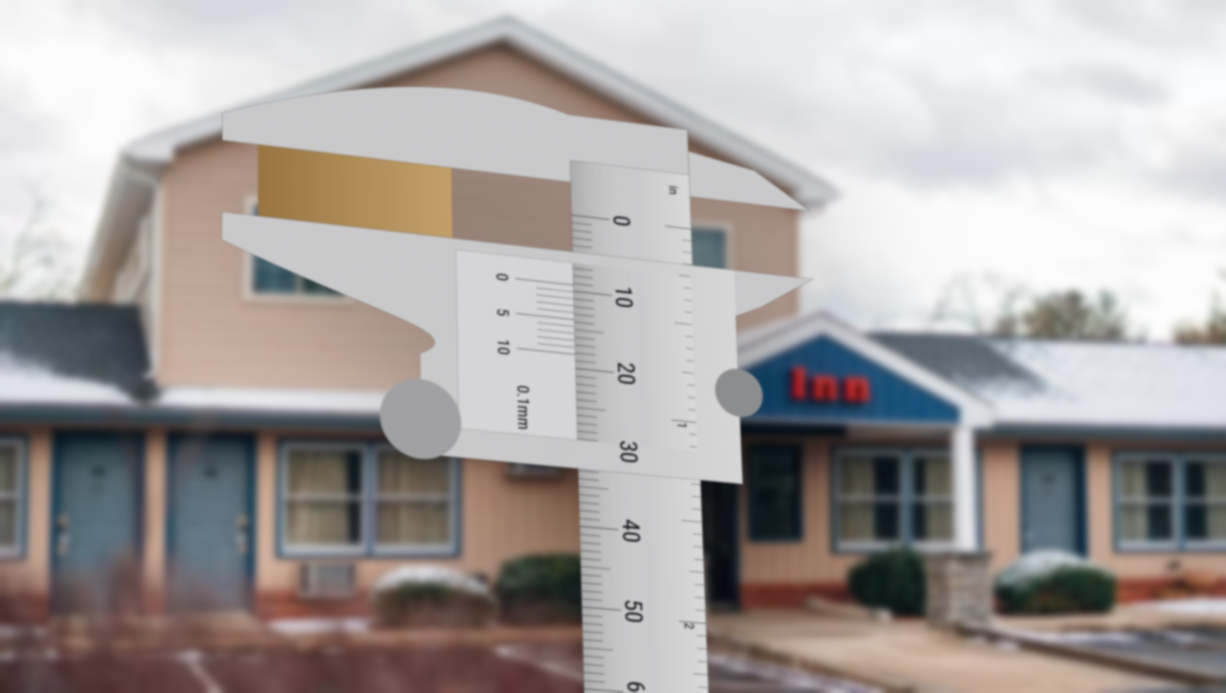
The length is 9.2 mm
